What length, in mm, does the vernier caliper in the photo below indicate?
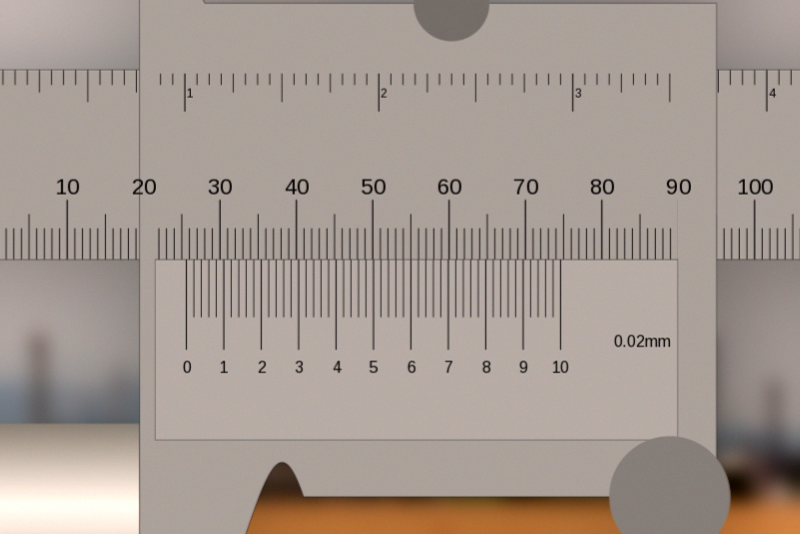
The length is 25.6 mm
